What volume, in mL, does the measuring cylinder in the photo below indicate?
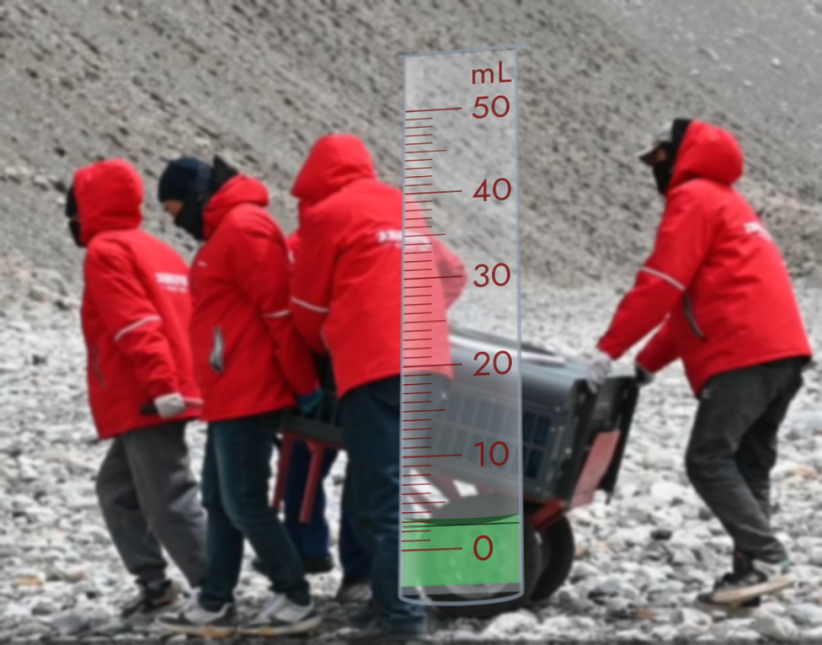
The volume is 2.5 mL
